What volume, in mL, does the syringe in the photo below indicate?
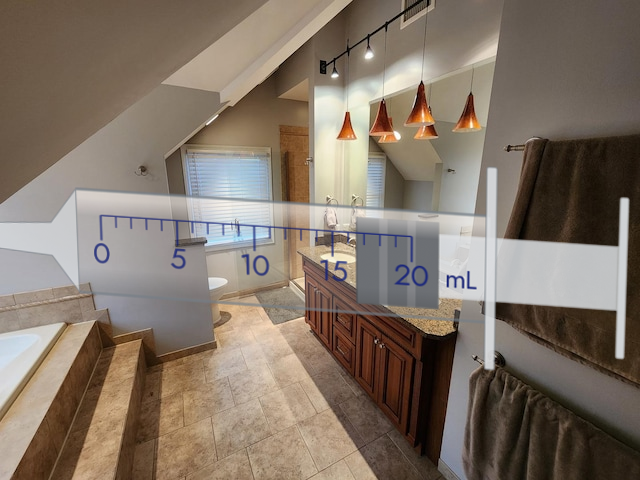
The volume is 16.5 mL
